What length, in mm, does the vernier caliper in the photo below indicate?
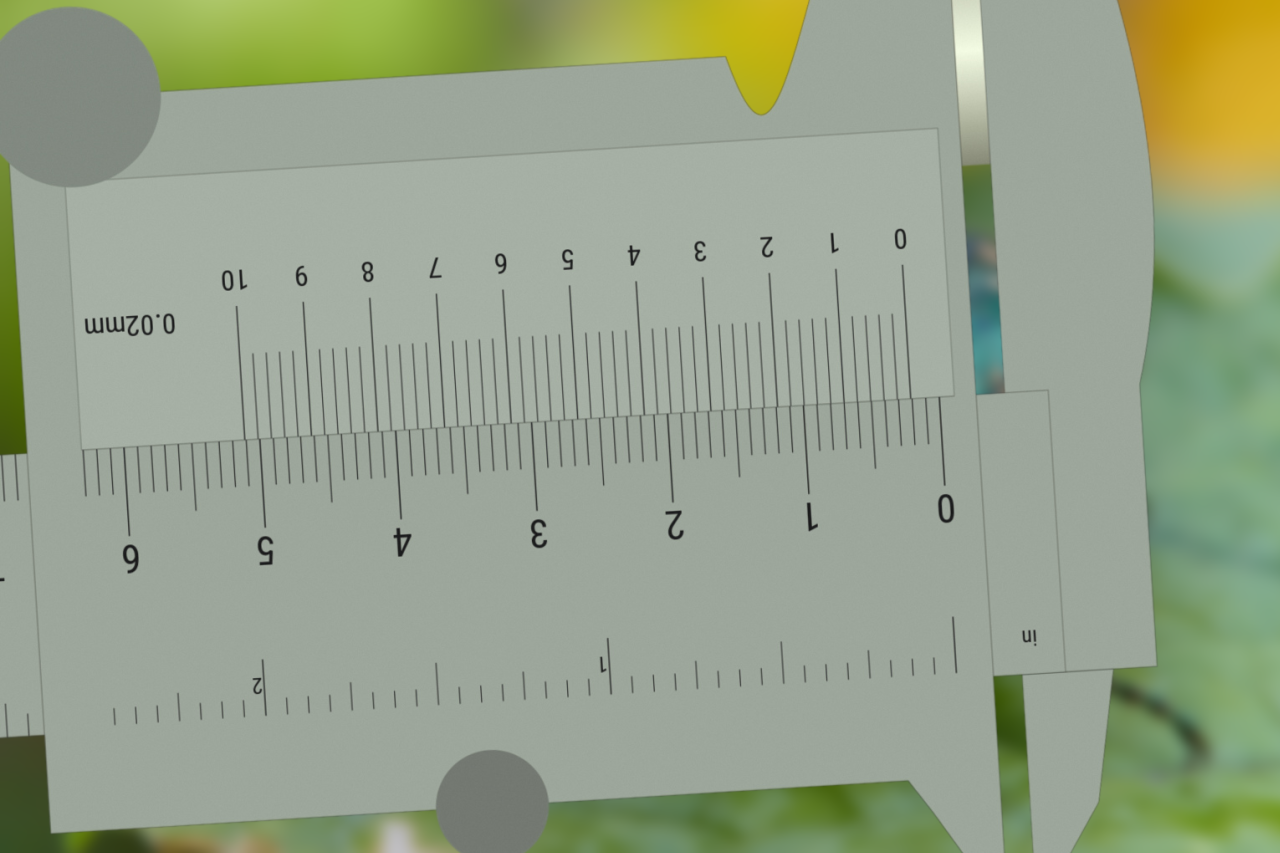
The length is 2.1 mm
